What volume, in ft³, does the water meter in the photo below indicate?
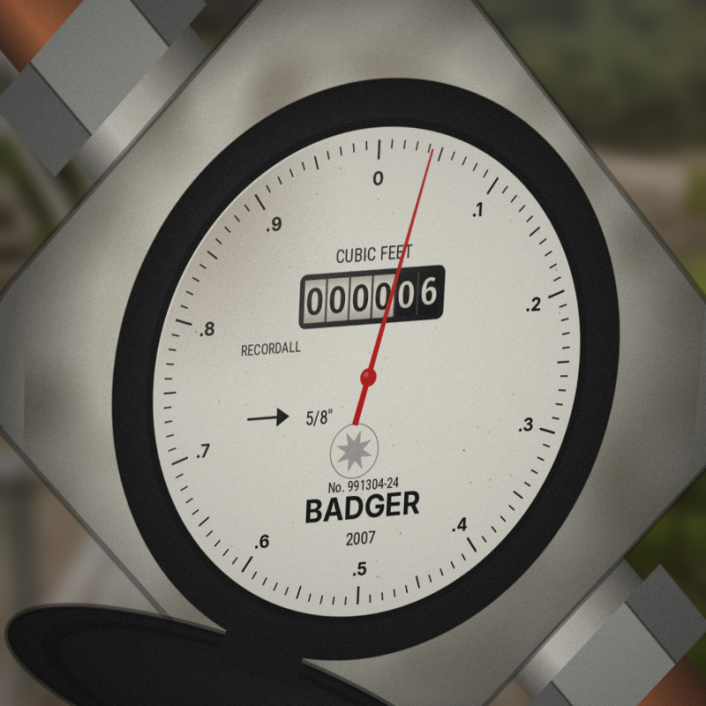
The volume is 6.04 ft³
